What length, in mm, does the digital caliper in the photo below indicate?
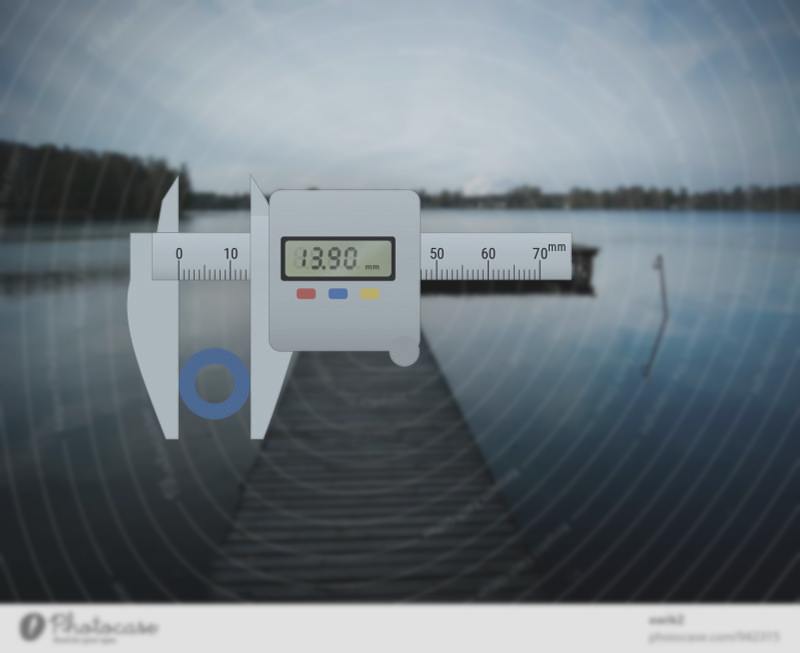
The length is 13.90 mm
